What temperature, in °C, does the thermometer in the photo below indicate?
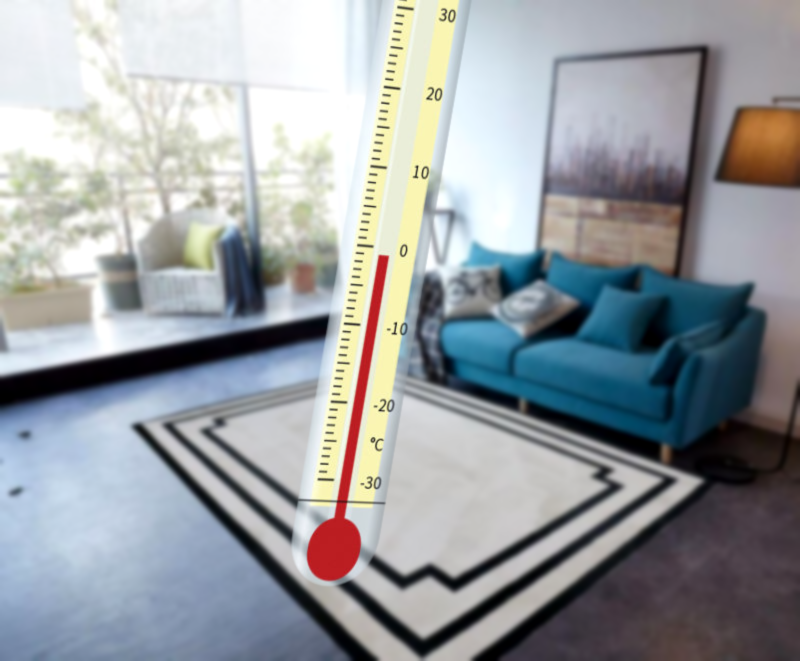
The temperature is -1 °C
